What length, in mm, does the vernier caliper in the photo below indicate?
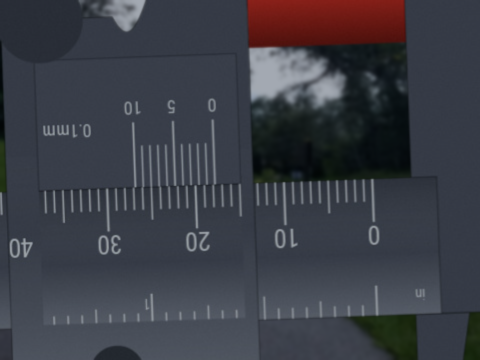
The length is 17.8 mm
